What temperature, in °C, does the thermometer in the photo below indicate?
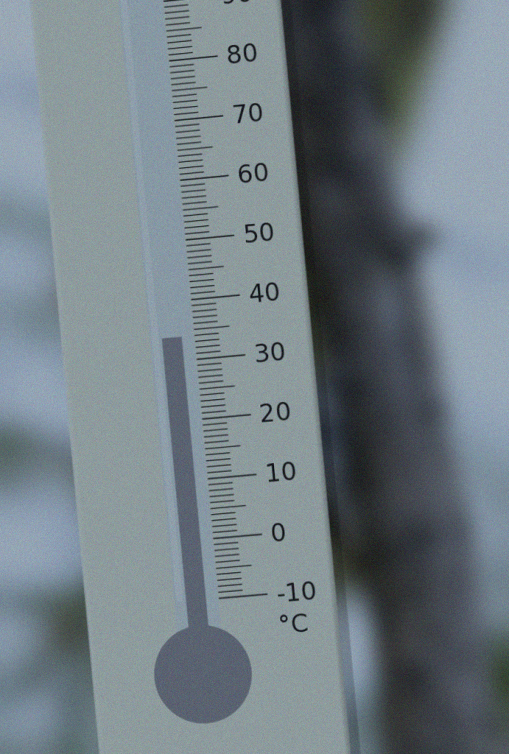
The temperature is 34 °C
